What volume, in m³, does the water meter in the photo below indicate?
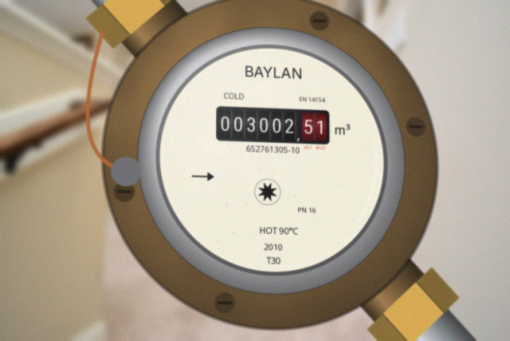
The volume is 3002.51 m³
